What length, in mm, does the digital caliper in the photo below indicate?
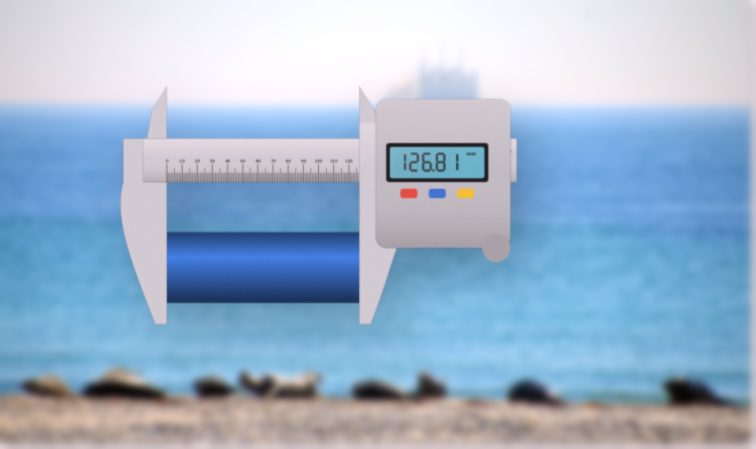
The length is 126.81 mm
